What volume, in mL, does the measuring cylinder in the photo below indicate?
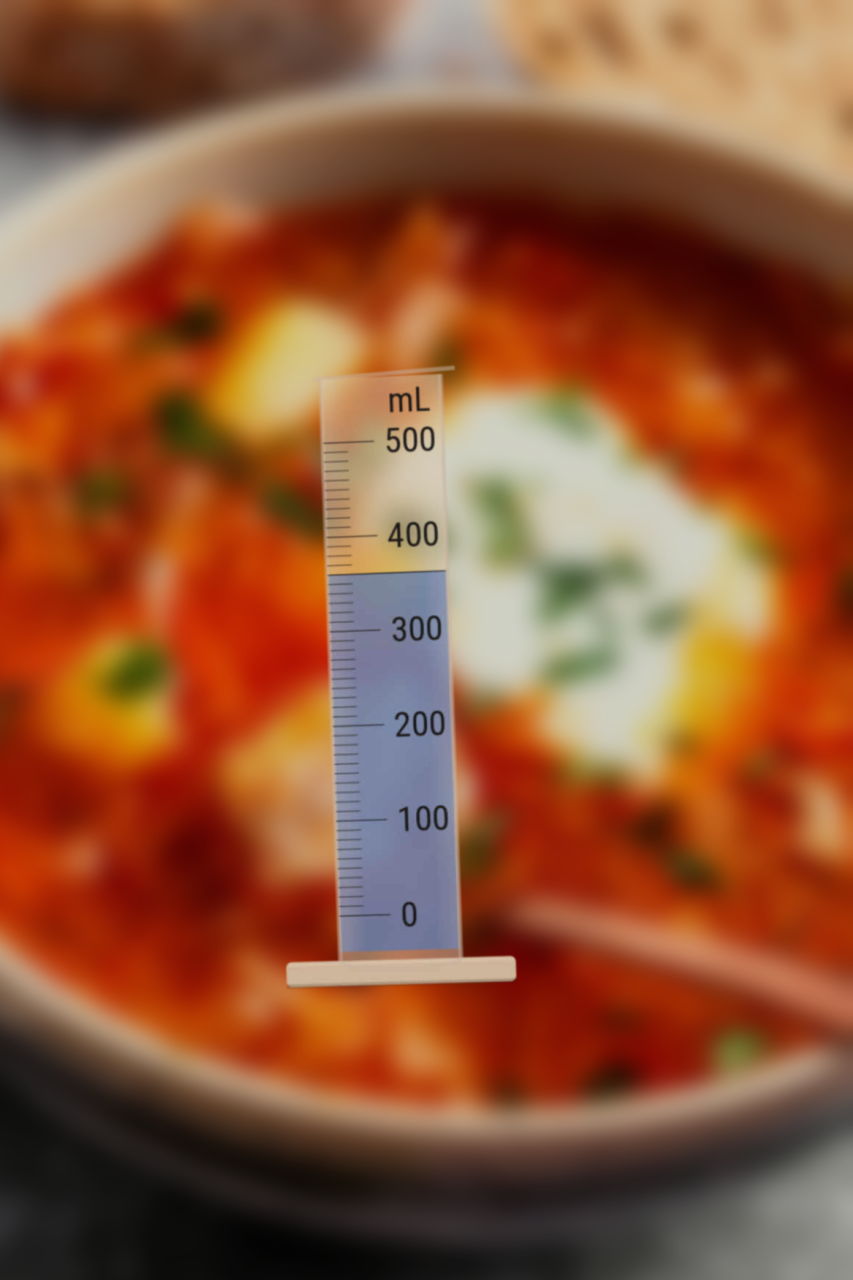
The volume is 360 mL
